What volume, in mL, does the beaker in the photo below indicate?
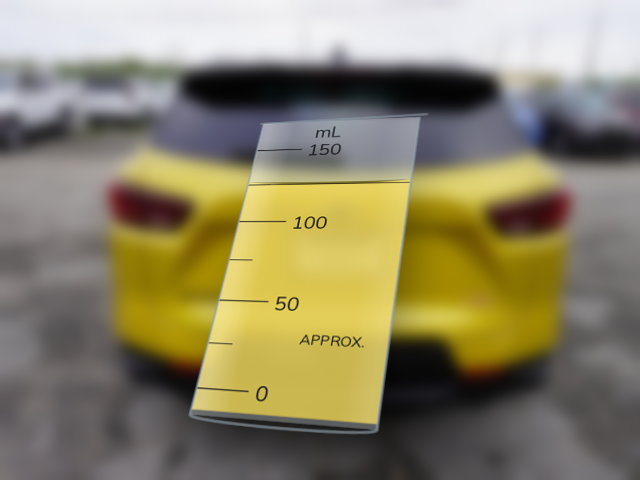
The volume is 125 mL
